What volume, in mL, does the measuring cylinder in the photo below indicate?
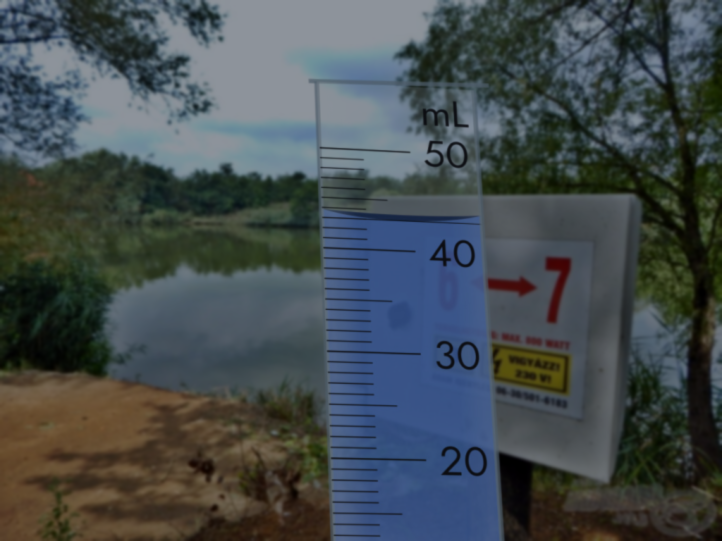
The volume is 43 mL
